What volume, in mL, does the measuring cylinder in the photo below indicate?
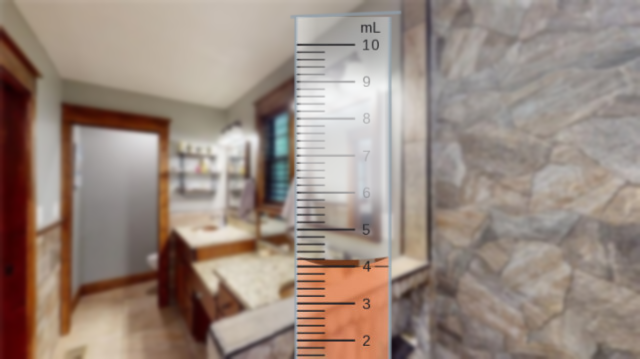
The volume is 4 mL
